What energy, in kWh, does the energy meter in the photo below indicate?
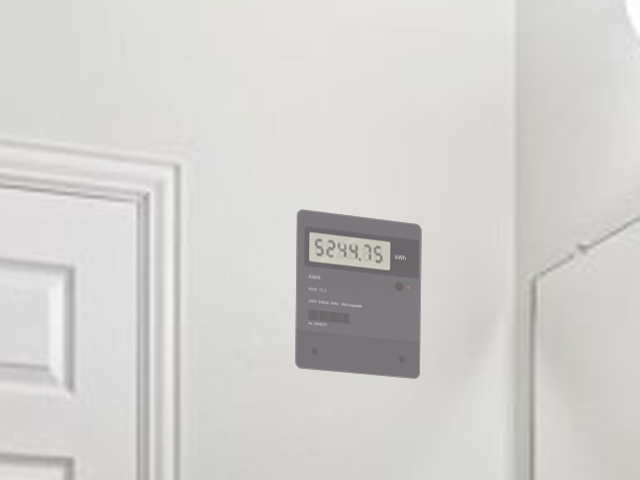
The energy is 5244.75 kWh
